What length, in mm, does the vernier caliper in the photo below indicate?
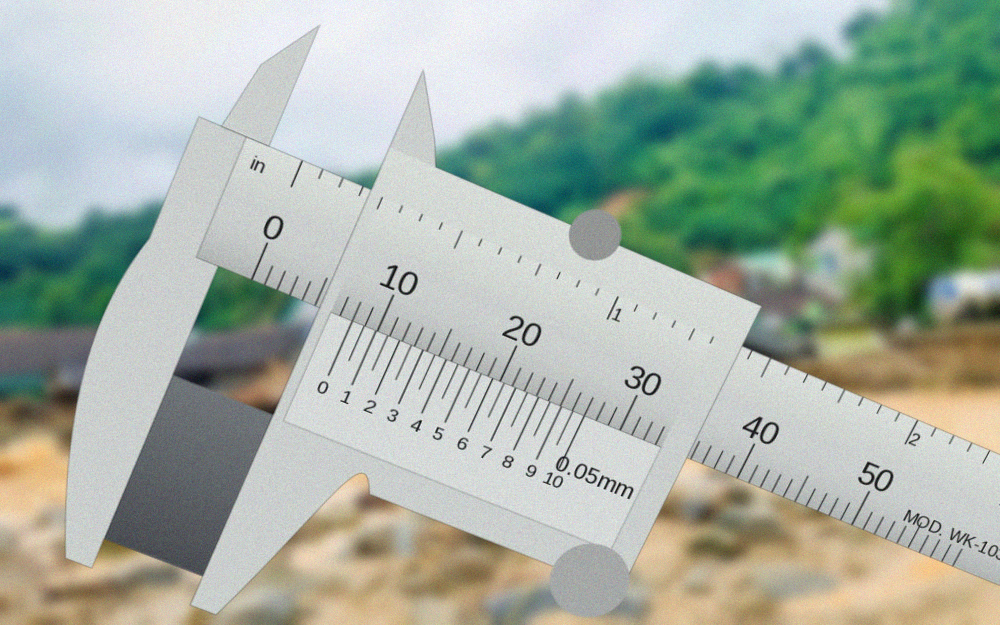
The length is 8.0 mm
